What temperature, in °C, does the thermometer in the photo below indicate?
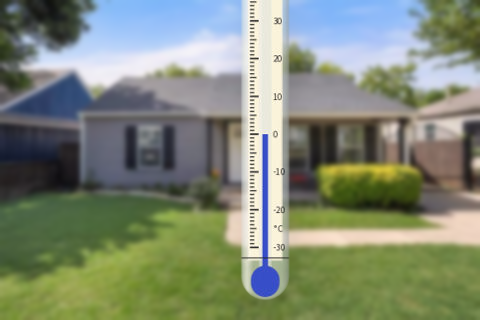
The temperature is 0 °C
